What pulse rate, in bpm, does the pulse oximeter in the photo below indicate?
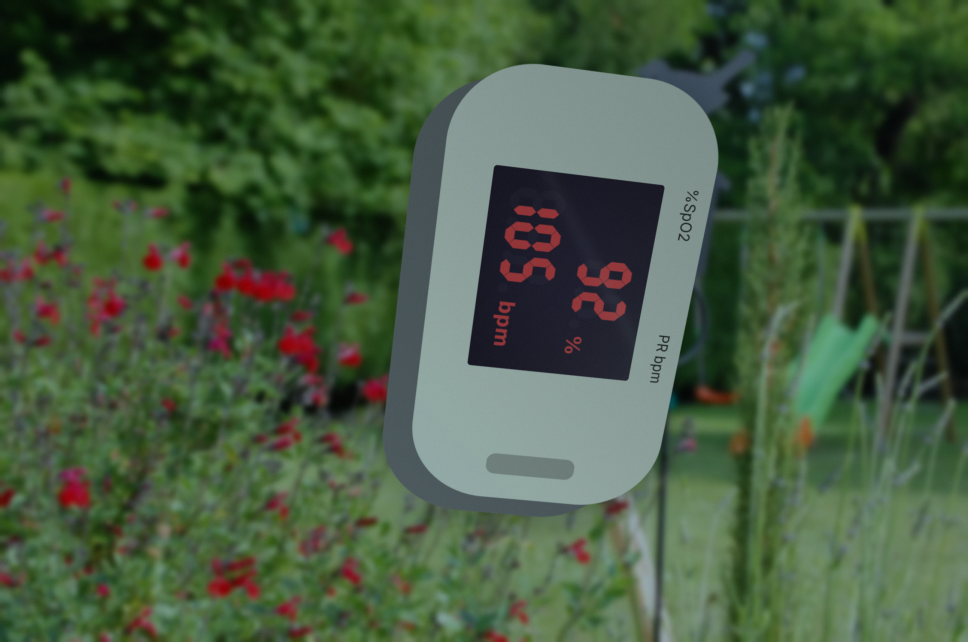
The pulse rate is 105 bpm
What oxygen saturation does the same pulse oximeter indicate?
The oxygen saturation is 92 %
